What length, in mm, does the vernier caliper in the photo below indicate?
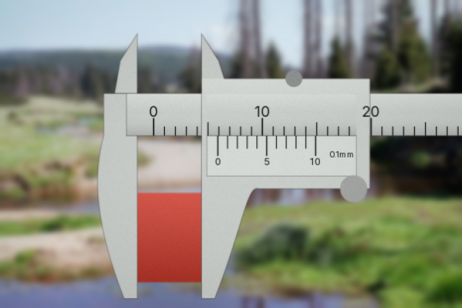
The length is 5.9 mm
